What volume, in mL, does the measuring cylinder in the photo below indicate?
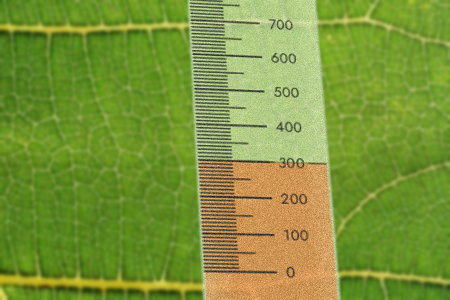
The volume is 300 mL
